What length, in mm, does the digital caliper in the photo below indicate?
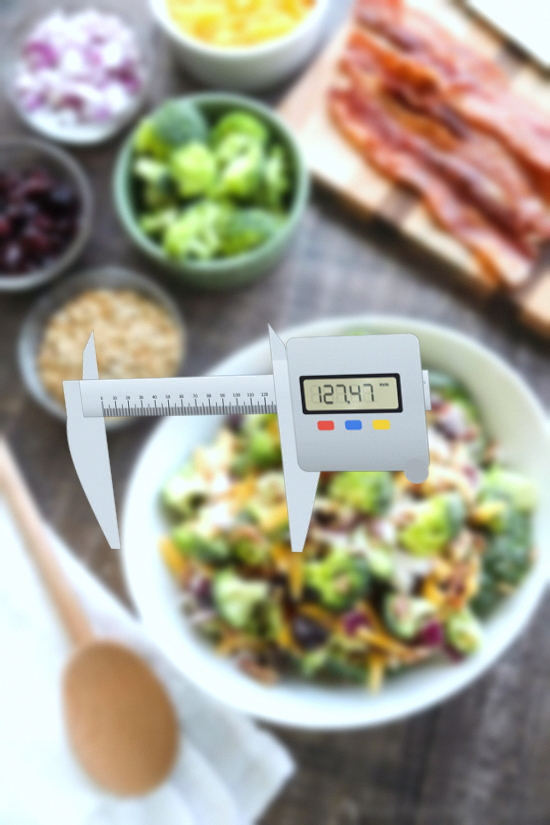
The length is 127.47 mm
